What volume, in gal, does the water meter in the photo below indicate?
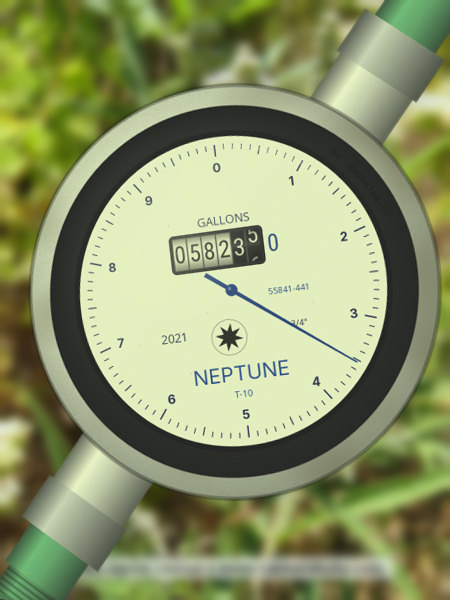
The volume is 582353.5 gal
